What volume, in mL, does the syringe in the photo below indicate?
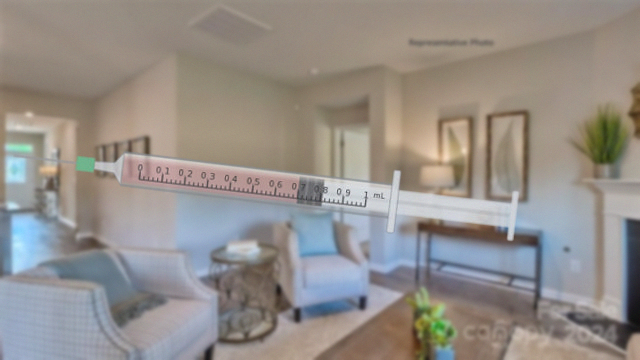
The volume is 0.7 mL
